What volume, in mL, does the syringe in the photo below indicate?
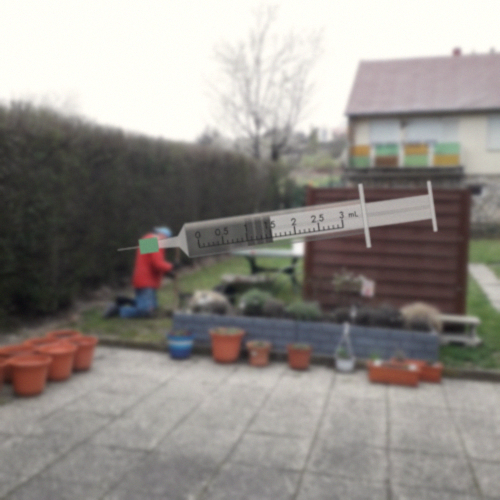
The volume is 1 mL
